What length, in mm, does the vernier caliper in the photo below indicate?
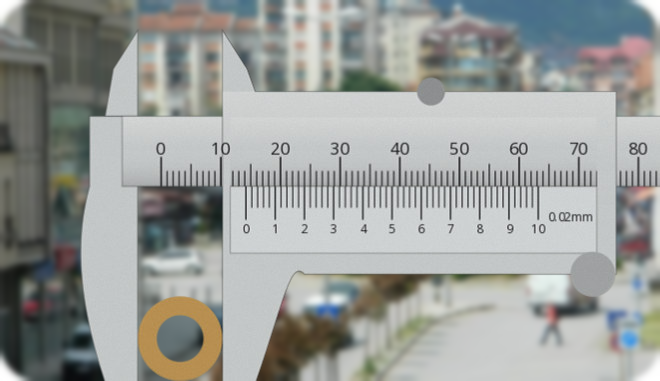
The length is 14.2 mm
